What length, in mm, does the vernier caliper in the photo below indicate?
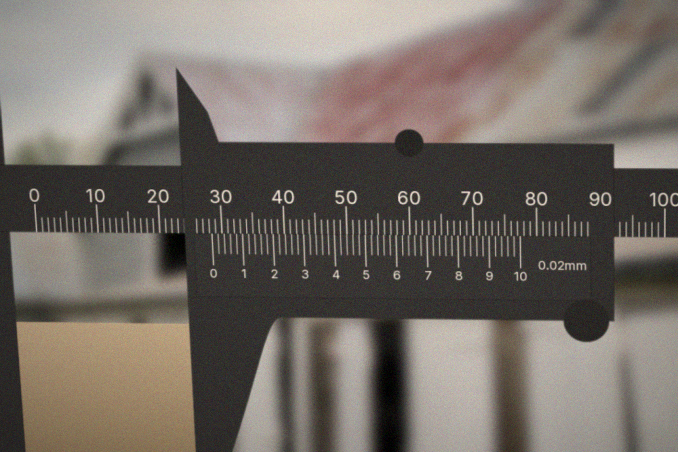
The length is 28.4 mm
